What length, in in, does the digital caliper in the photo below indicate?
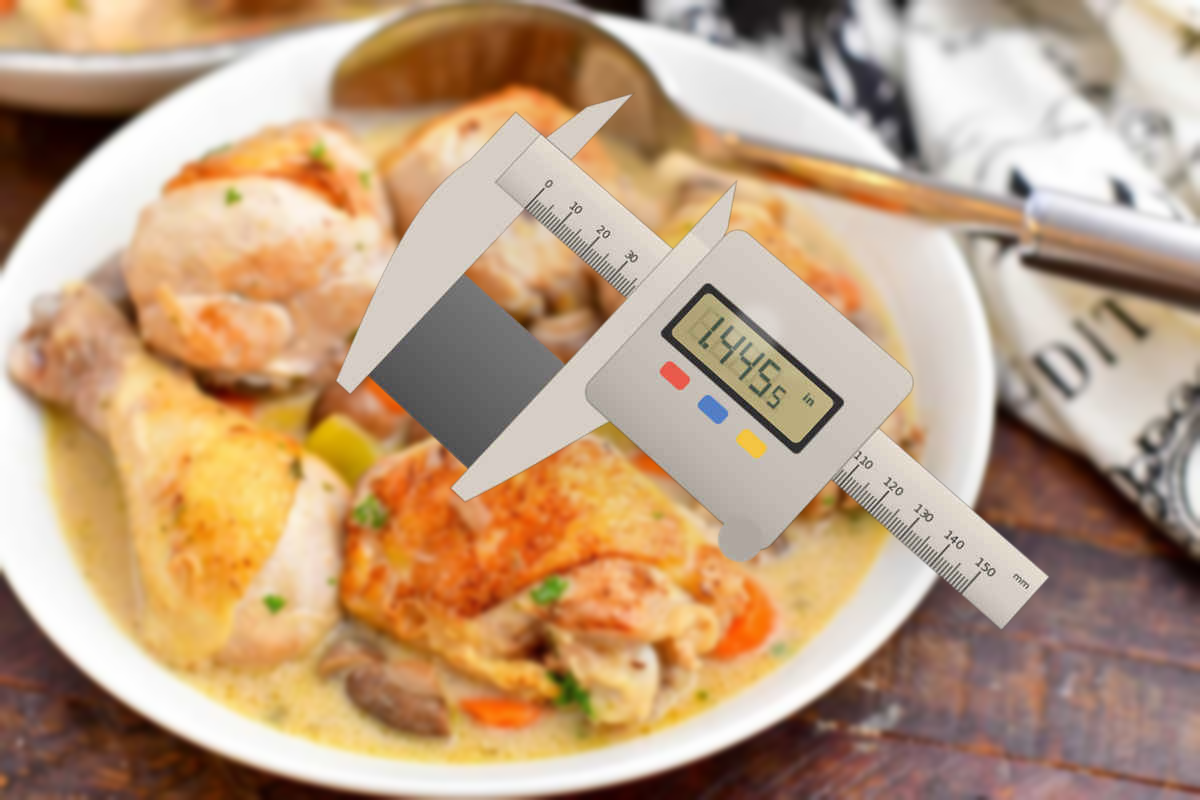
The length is 1.4455 in
